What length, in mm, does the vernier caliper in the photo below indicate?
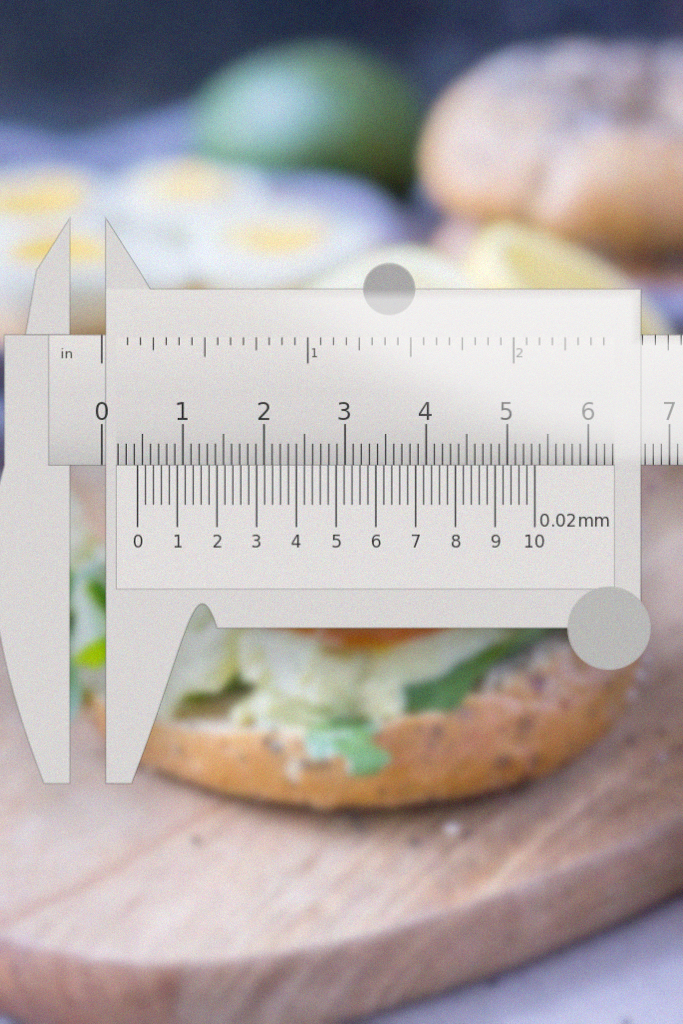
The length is 4.4 mm
